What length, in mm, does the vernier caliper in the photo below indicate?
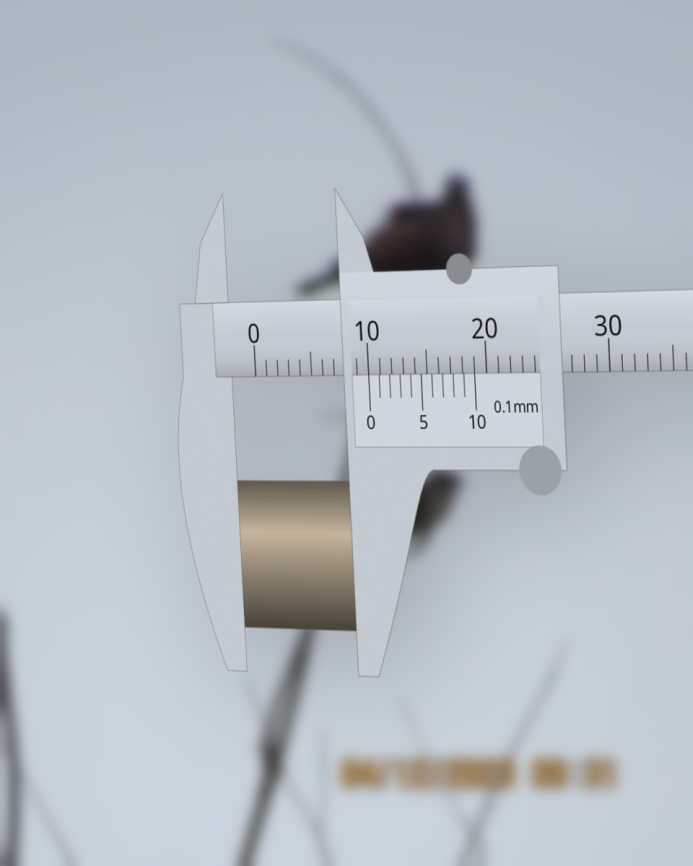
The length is 10.0 mm
